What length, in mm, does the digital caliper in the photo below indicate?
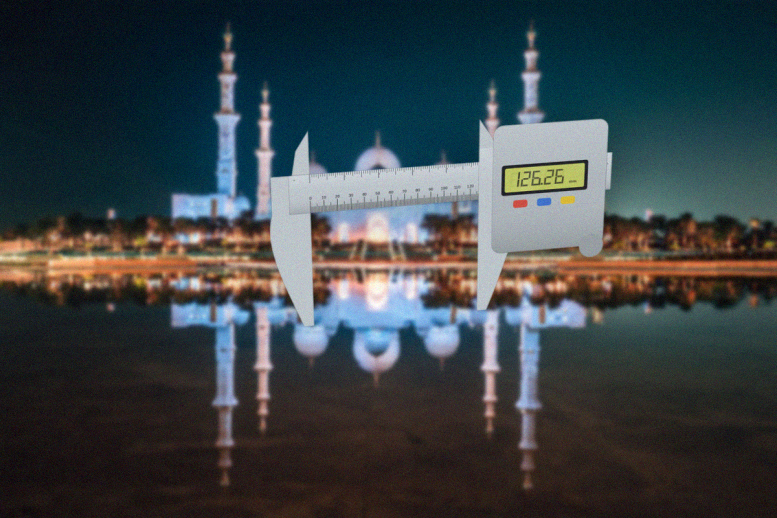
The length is 126.26 mm
